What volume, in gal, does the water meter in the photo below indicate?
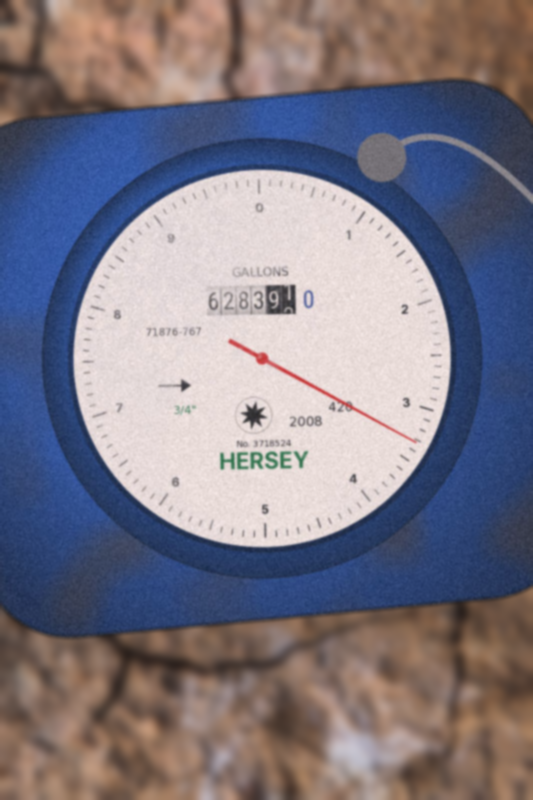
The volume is 6283913.3 gal
